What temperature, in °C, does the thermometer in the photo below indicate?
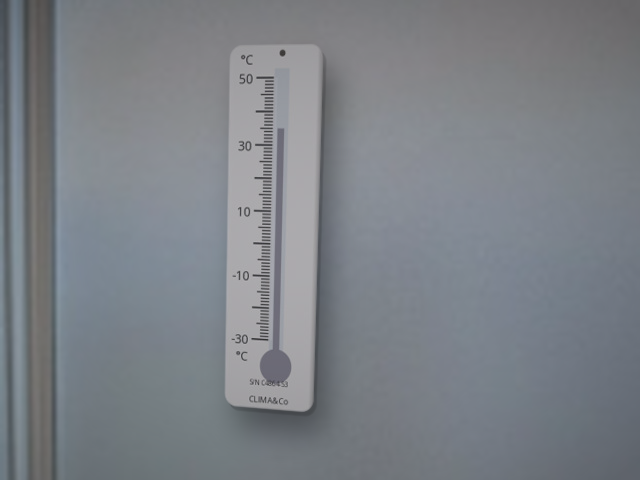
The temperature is 35 °C
